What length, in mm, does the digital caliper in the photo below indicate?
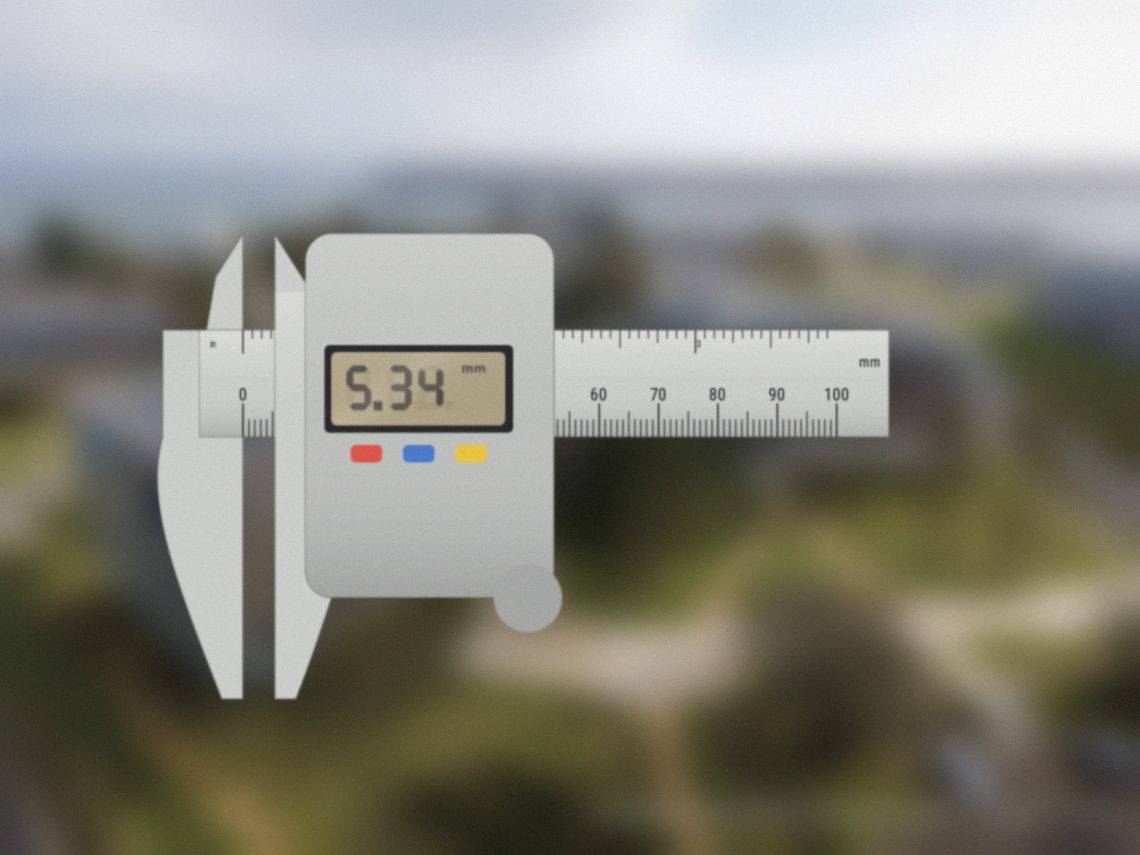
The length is 5.34 mm
